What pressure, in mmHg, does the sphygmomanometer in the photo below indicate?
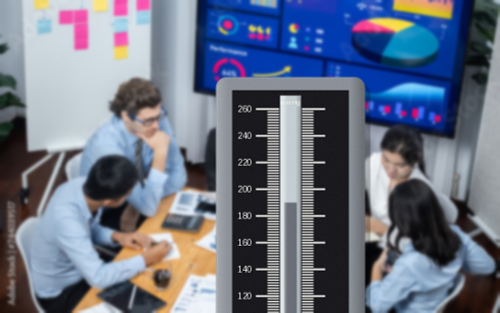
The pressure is 190 mmHg
